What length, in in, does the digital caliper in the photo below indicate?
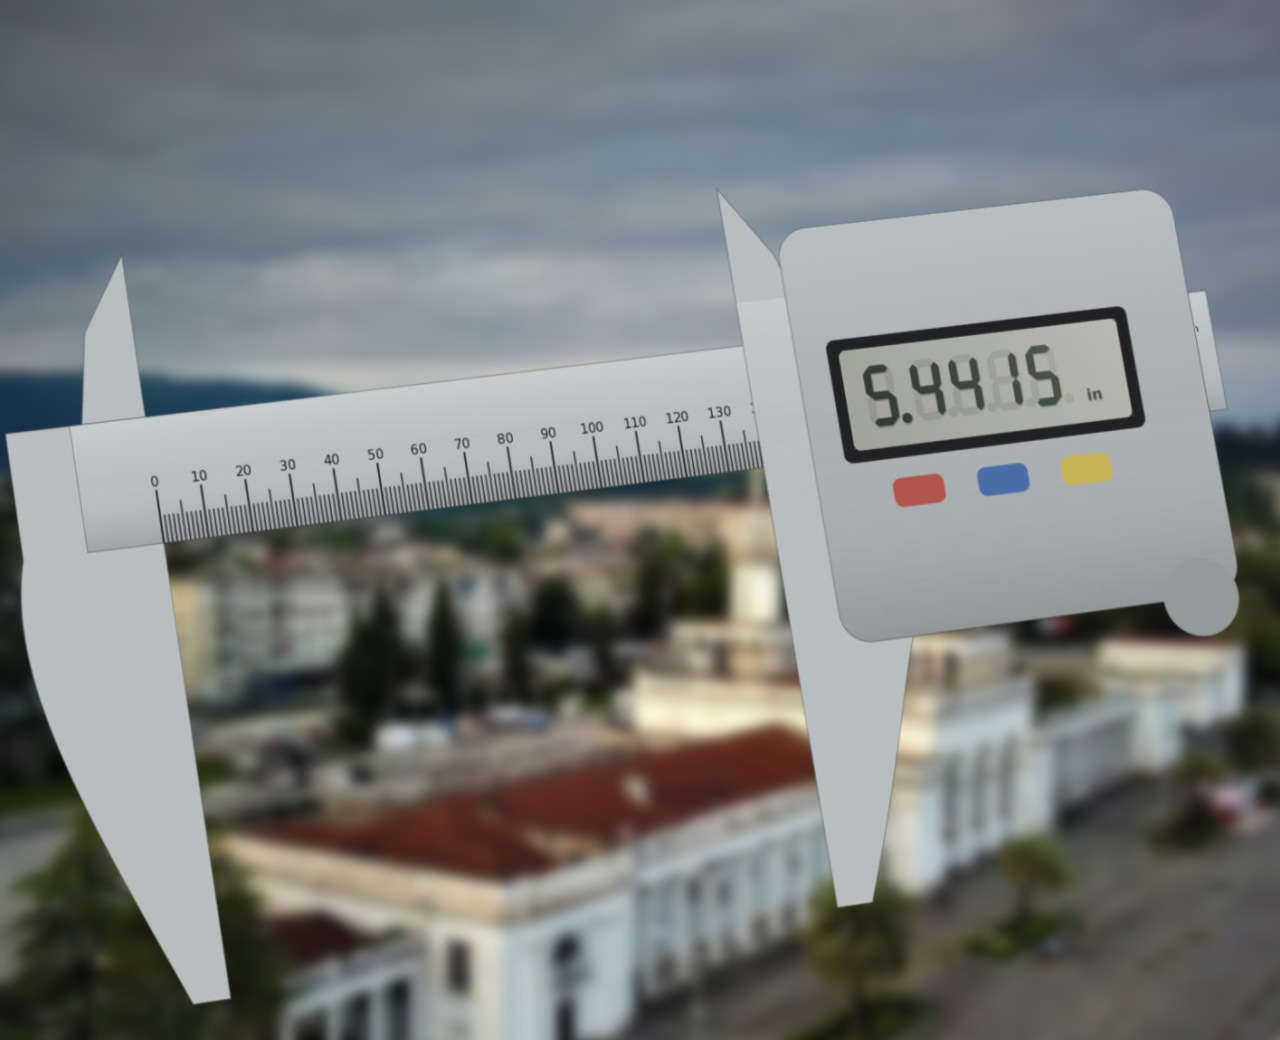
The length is 5.4415 in
